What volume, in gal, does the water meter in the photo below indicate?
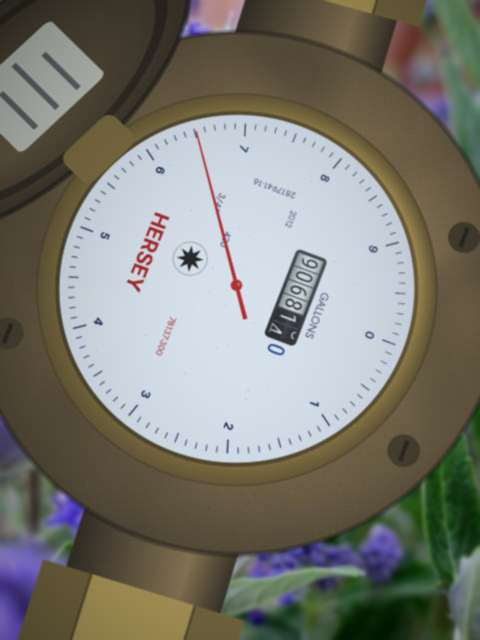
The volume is 9068136.5 gal
